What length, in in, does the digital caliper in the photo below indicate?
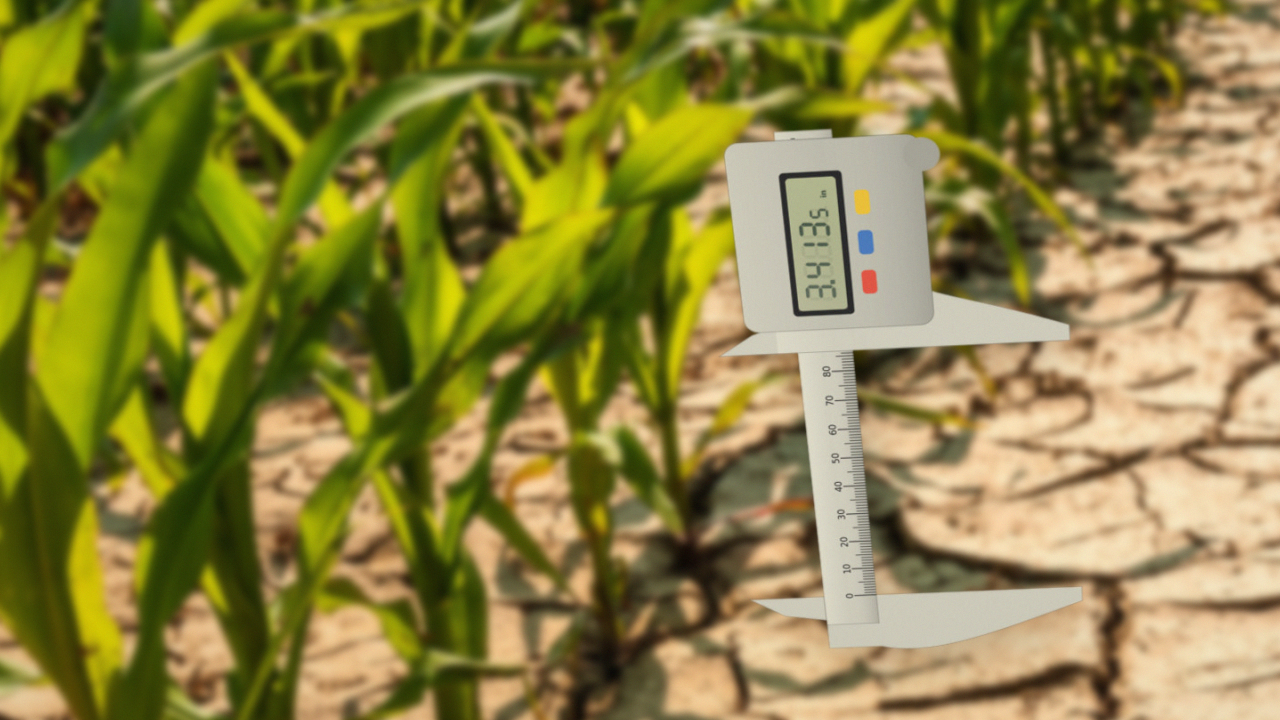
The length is 3.4135 in
